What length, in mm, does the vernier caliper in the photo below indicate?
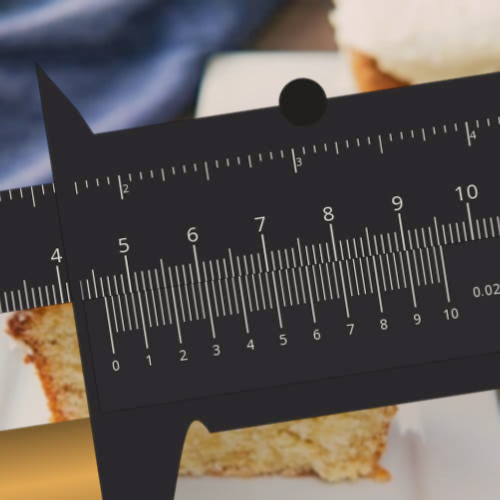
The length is 46.2 mm
